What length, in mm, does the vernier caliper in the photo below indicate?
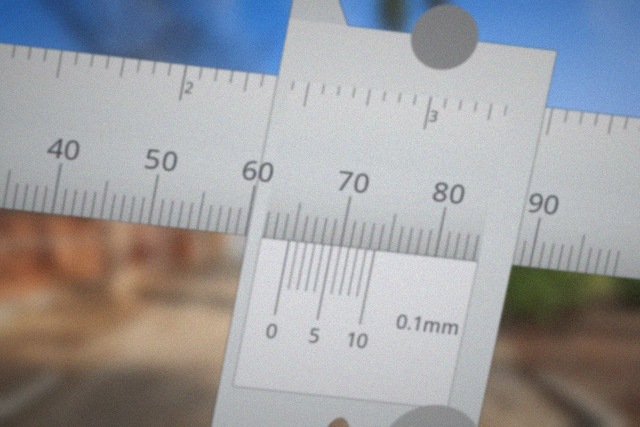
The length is 64.6 mm
